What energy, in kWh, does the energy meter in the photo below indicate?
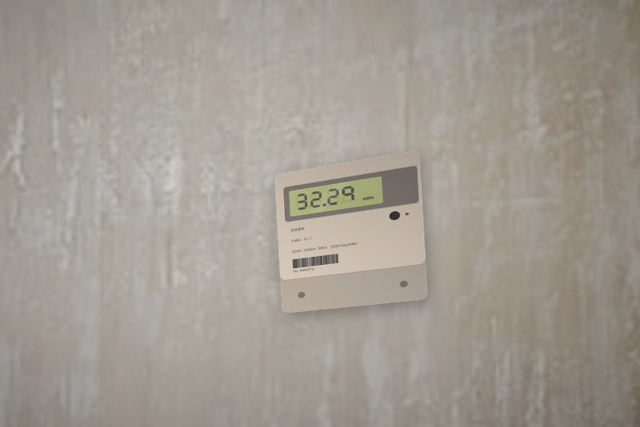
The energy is 32.29 kWh
